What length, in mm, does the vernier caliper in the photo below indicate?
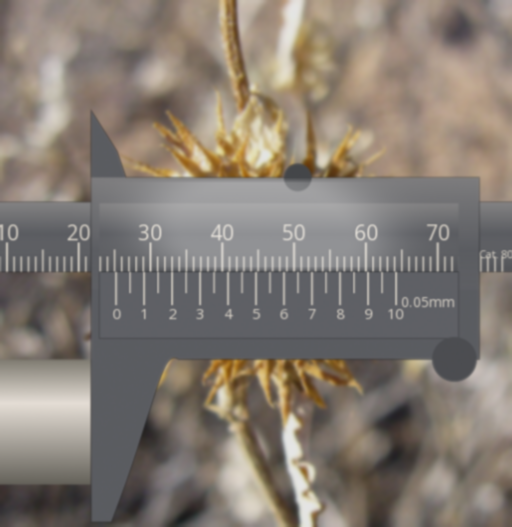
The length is 25.2 mm
